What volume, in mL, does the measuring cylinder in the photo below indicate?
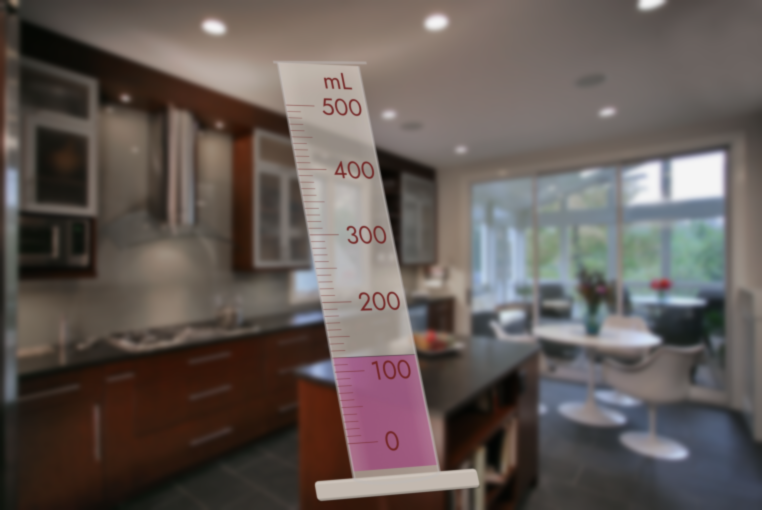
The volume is 120 mL
